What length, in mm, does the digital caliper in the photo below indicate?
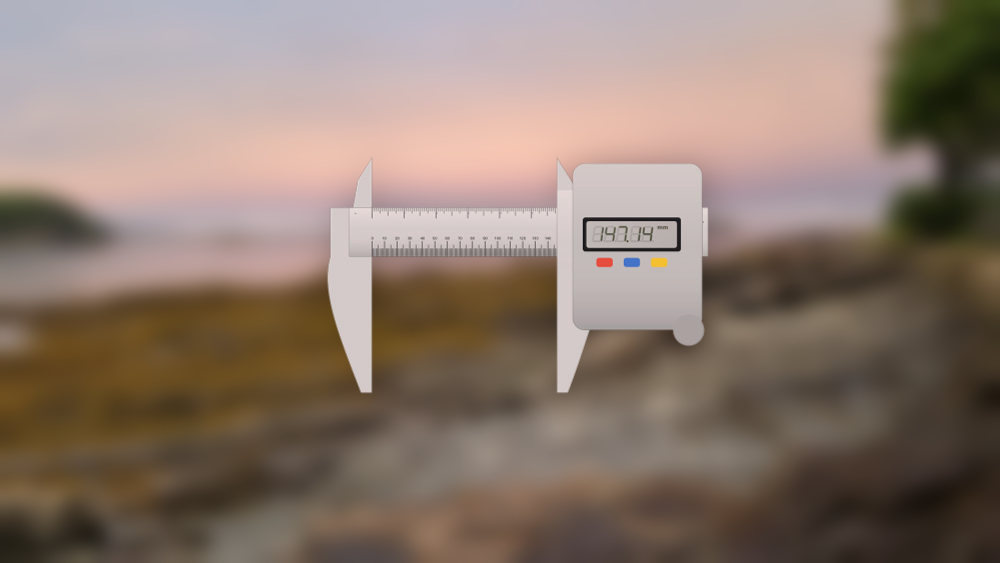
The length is 147.14 mm
